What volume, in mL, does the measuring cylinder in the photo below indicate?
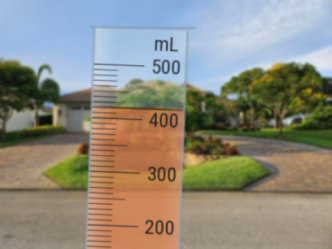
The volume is 420 mL
